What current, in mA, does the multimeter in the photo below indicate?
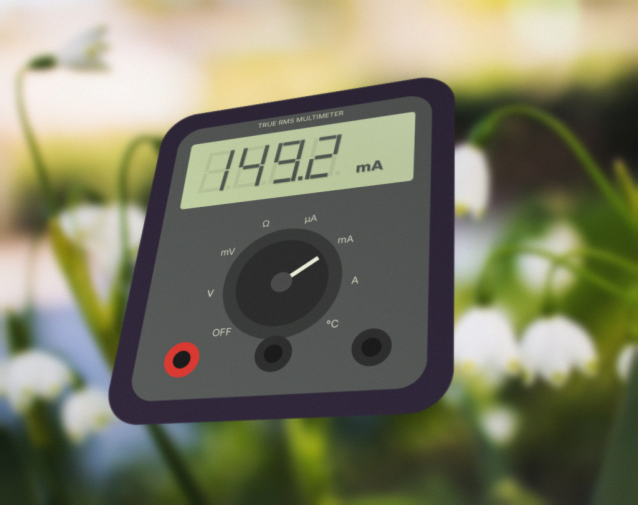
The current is 149.2 mA
